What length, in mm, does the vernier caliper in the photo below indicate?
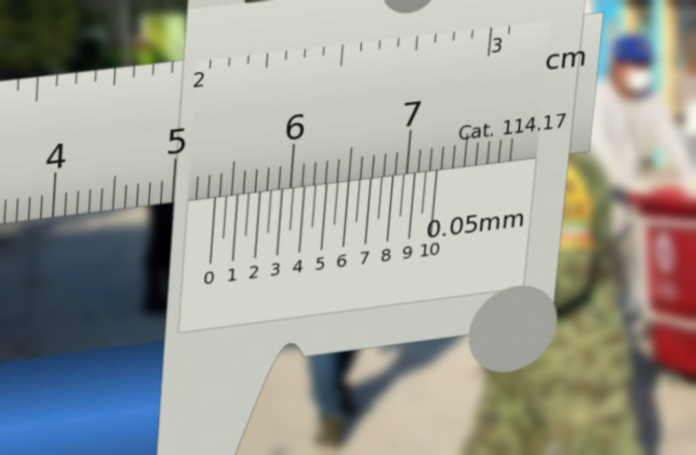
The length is 53.6 mm
